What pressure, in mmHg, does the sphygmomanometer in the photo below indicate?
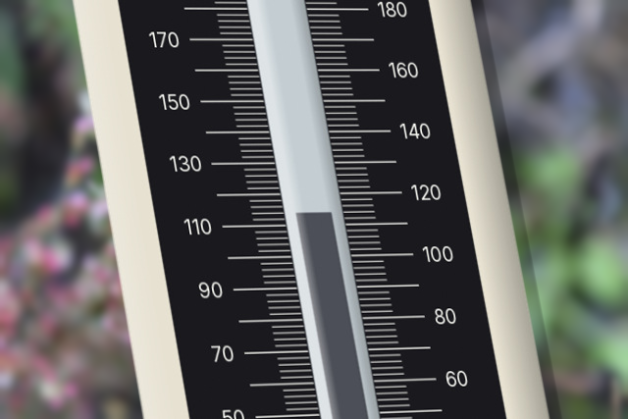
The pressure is 114 mmHg
